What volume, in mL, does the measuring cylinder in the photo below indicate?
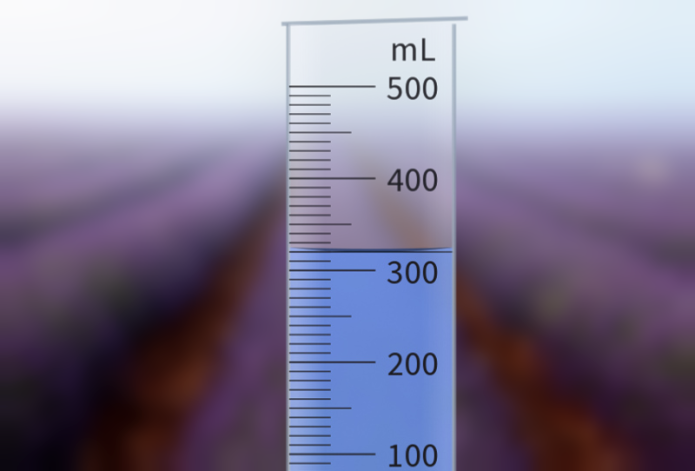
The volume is 320 mL
